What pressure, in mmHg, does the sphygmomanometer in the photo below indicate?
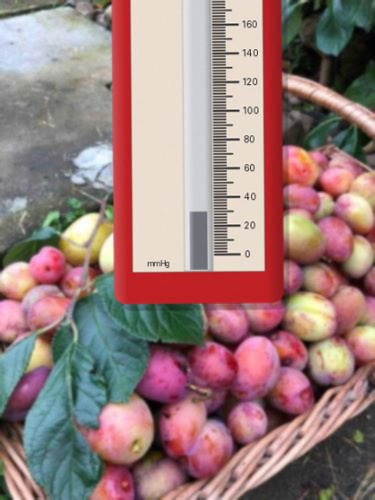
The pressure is 30 mmHg
